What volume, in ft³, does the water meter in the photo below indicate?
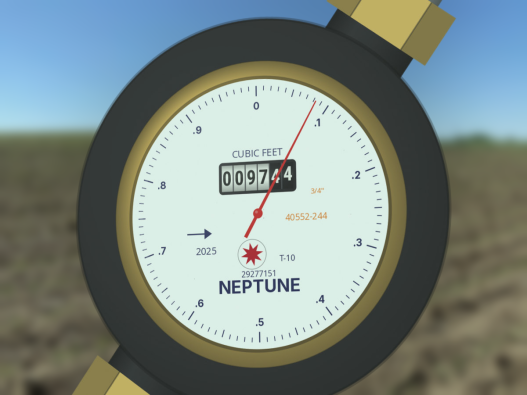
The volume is 9744.08 ft³
